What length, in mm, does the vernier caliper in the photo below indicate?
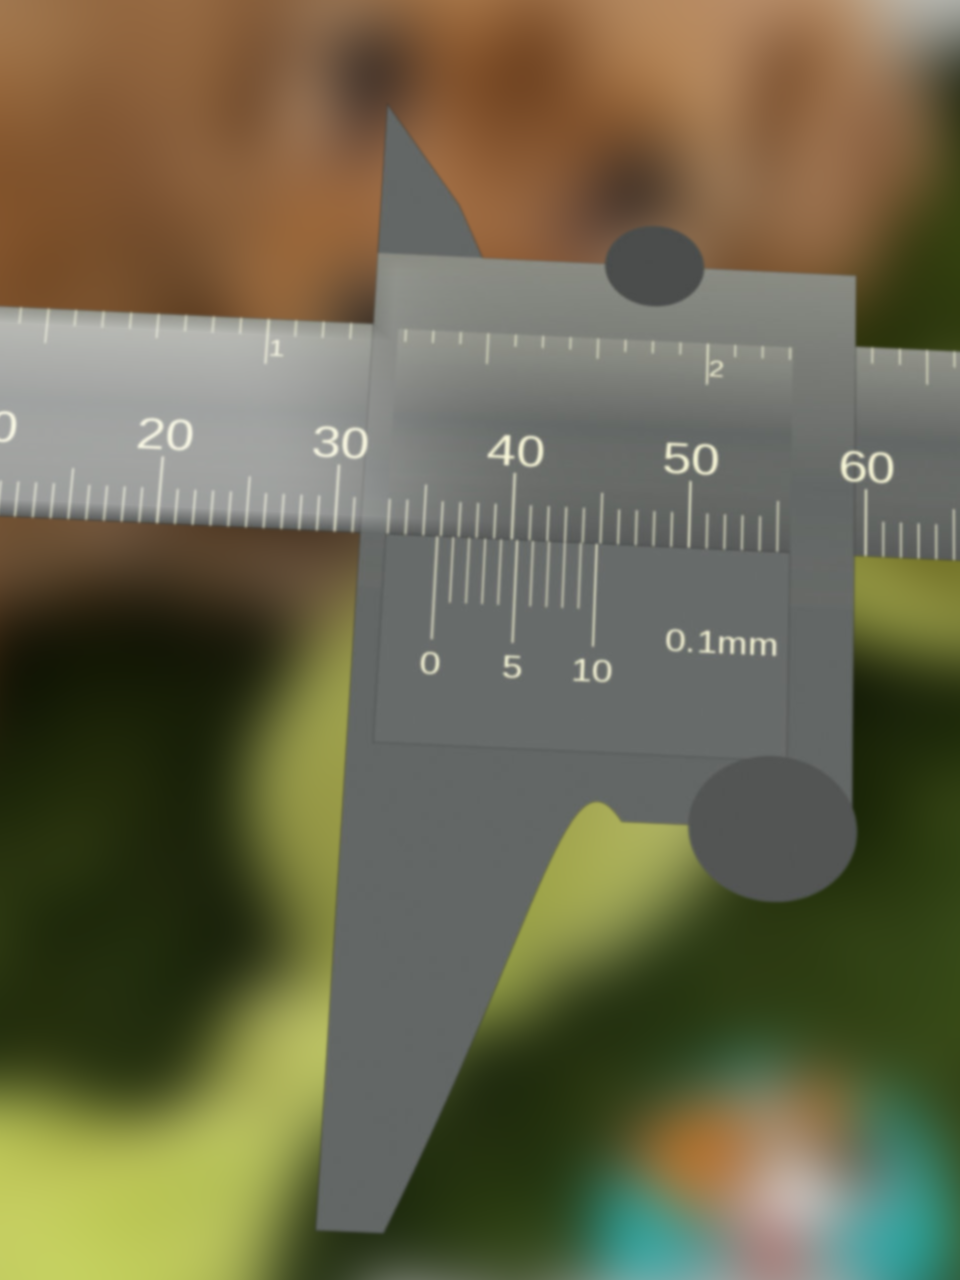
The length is 35.8 mm
